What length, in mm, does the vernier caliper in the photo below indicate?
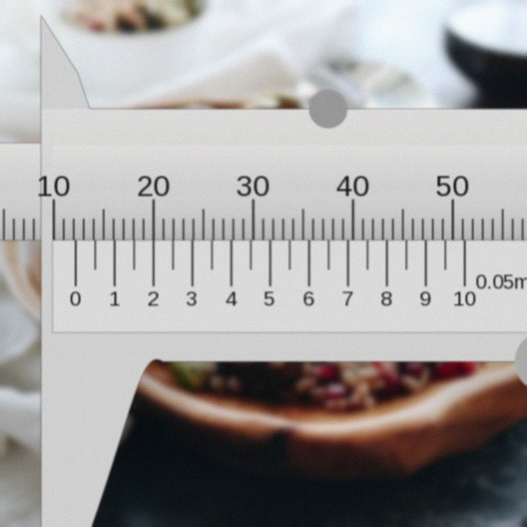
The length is 12.2 mm
